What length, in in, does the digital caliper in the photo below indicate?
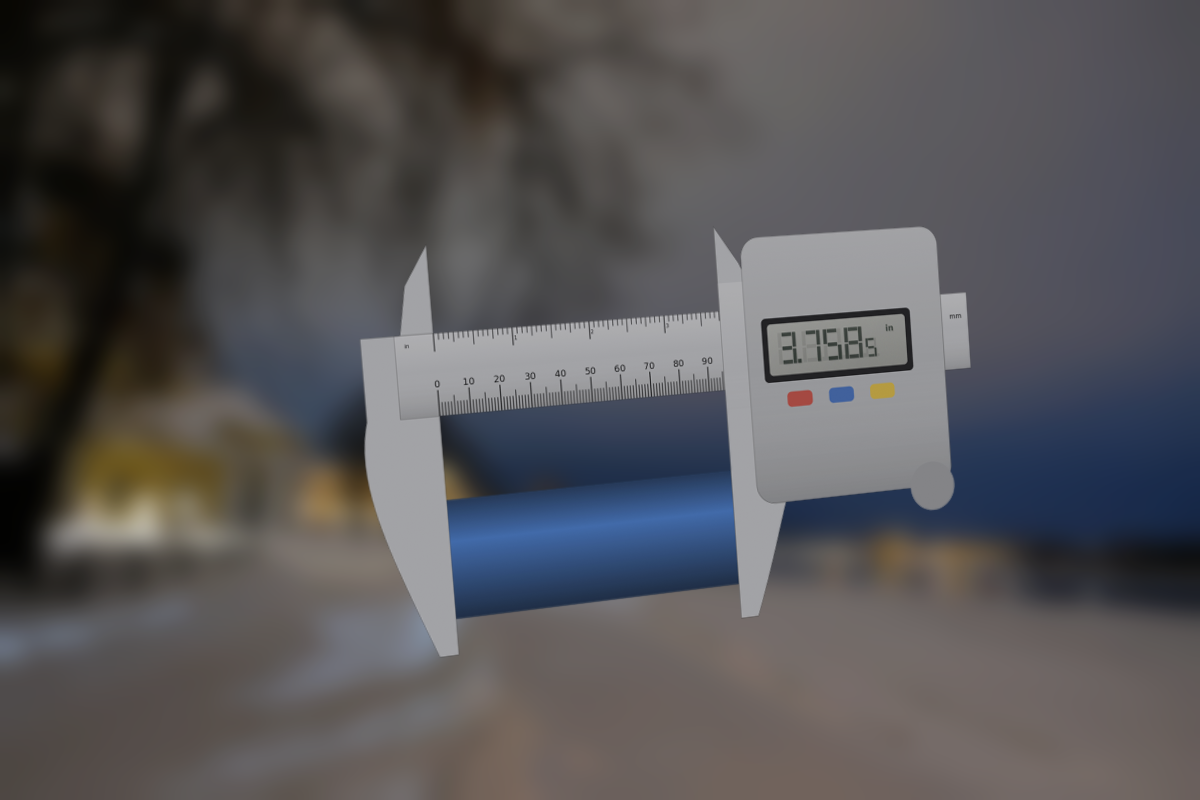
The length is 3.7585 in
